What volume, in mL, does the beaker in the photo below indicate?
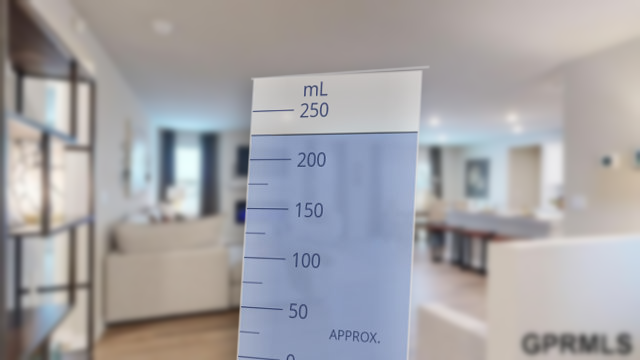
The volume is 225 mL
